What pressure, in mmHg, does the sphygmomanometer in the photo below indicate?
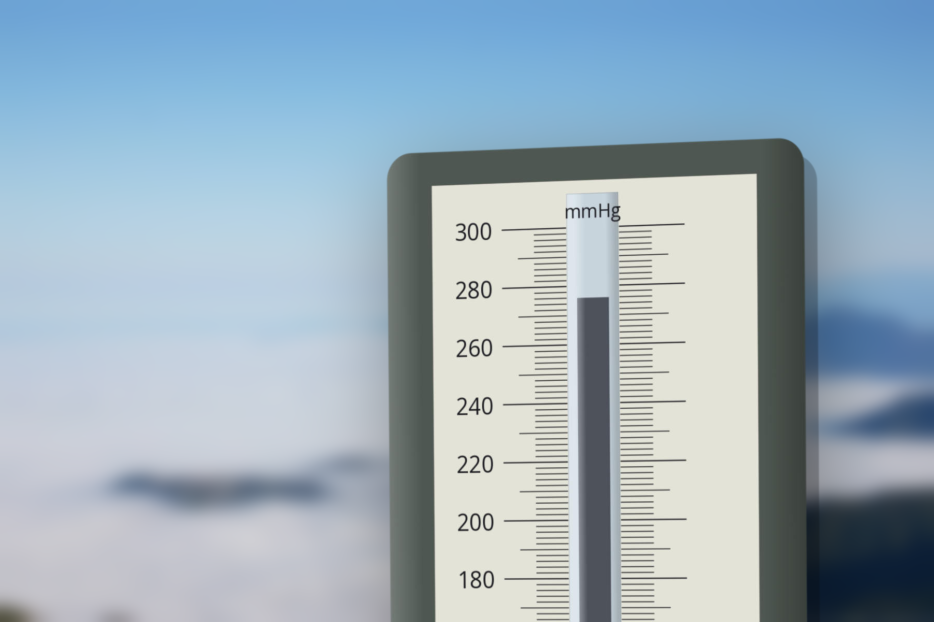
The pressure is 276 mmHg
